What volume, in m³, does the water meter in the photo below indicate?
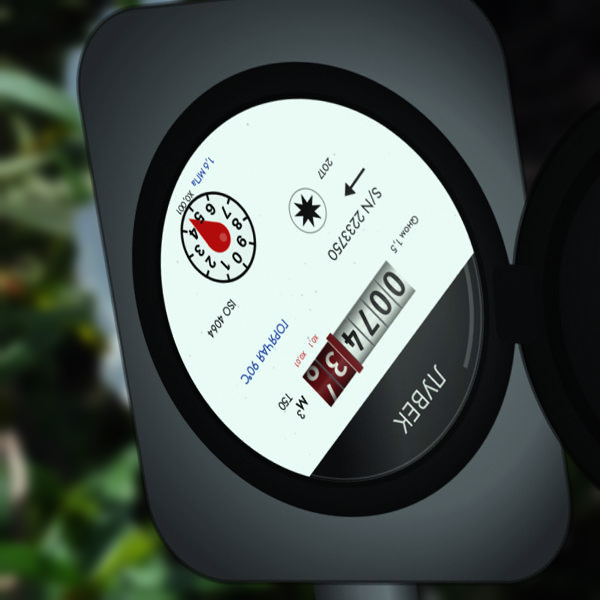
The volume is 74.374 m³
